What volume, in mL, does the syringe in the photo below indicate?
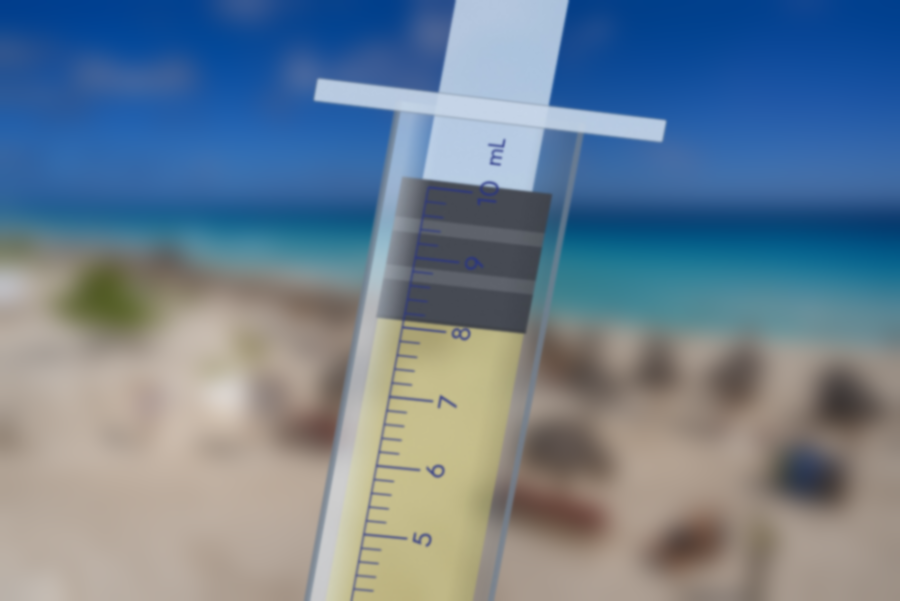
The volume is 8.1 mL
